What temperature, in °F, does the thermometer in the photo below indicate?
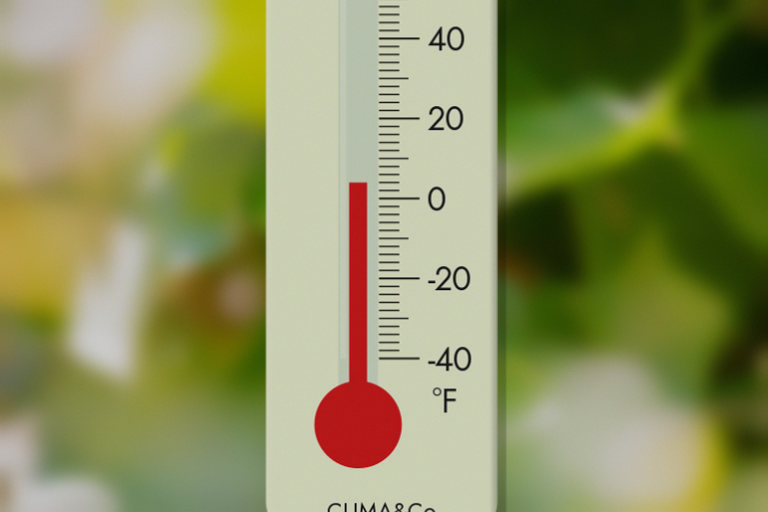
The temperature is 4 °F
